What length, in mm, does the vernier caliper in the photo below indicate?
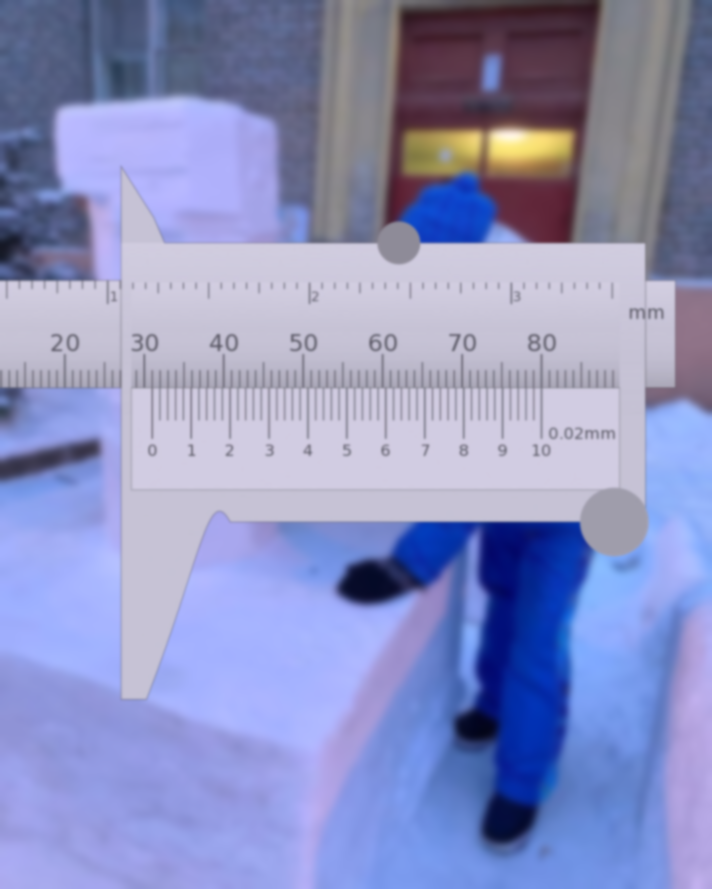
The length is 31.0 mm
